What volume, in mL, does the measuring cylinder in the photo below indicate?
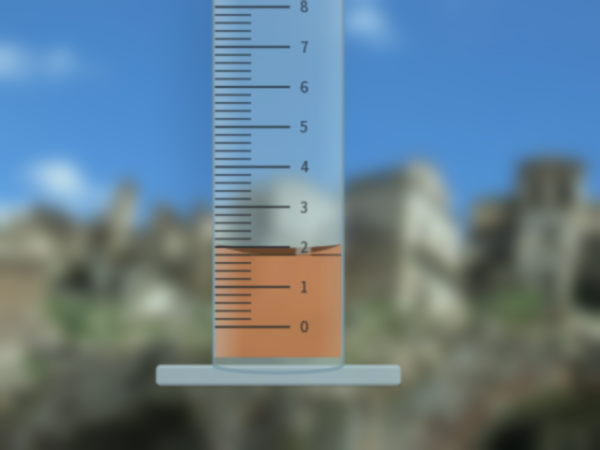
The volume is 1.8 mL
